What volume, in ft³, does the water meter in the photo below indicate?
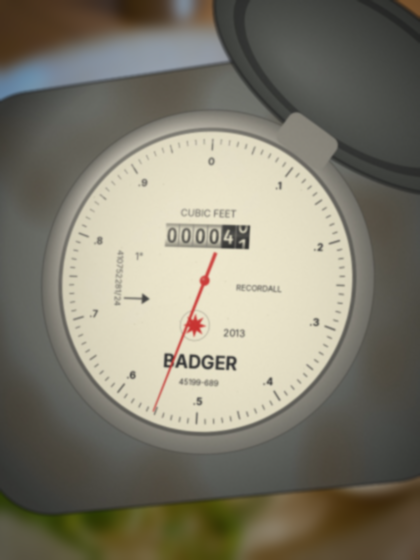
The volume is 40.55 ft³
